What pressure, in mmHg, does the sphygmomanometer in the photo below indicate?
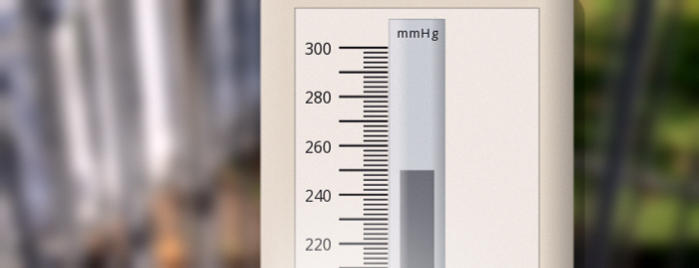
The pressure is 250 mmHg
